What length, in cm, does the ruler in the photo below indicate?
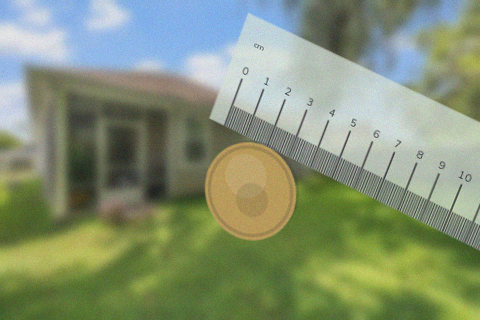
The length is 4 cm
